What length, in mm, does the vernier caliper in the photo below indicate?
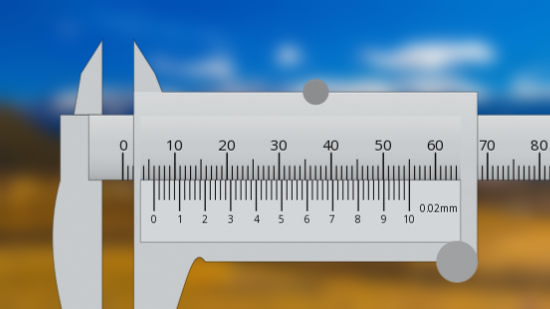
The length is 6.0 mm
